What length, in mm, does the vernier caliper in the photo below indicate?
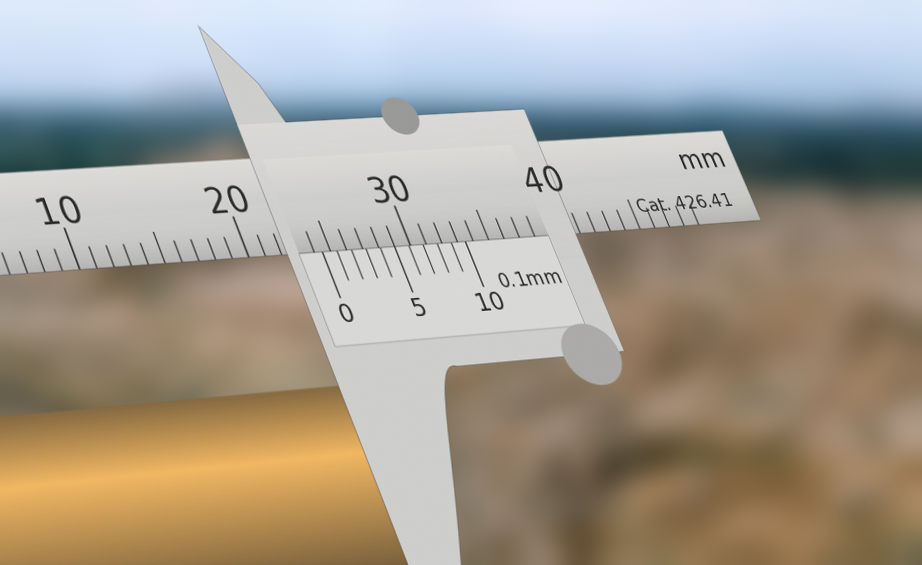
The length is 24.5 mm
